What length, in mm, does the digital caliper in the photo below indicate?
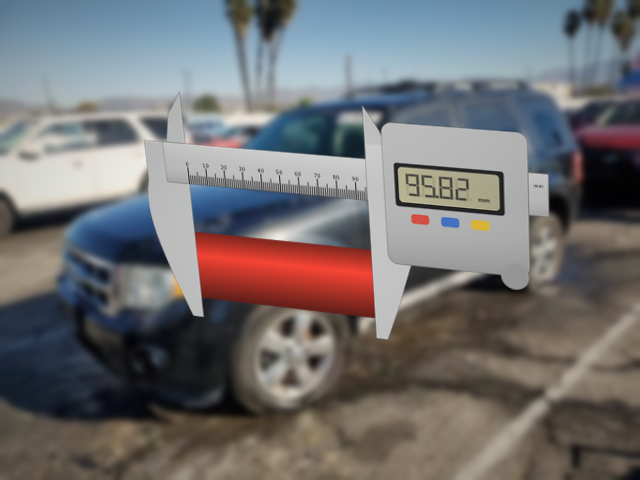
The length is 95.82 mm
